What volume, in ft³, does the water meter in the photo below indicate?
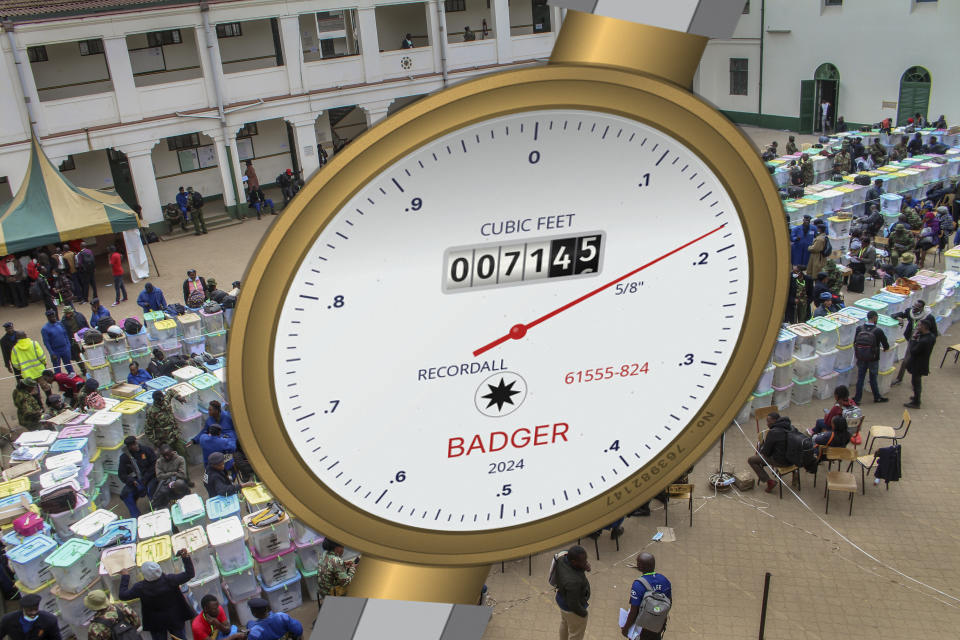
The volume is 7145.18 ft³
